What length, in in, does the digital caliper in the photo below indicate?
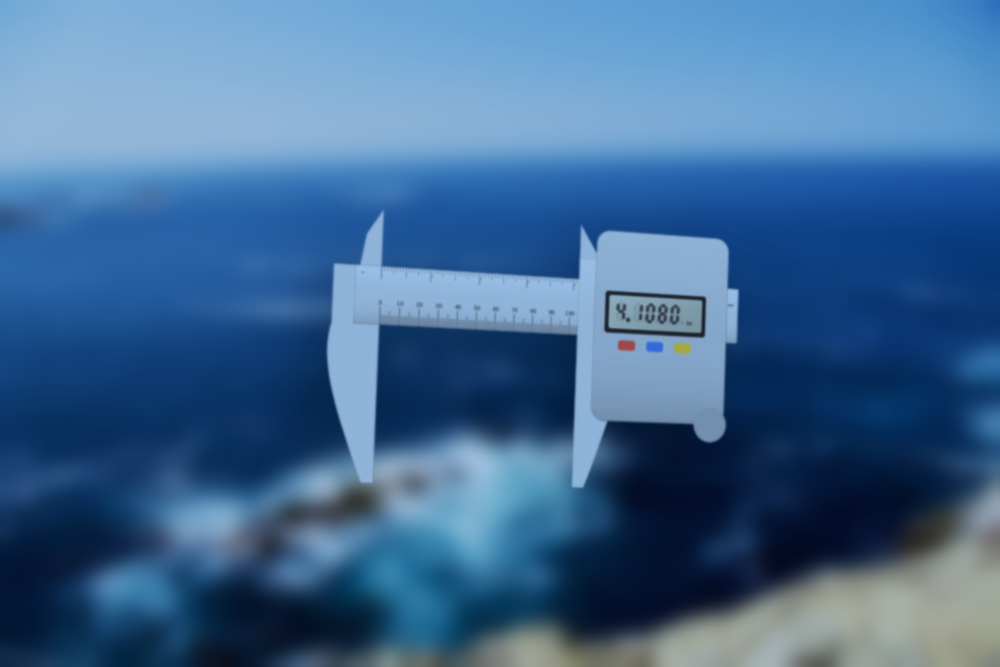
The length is 4.1080 in
